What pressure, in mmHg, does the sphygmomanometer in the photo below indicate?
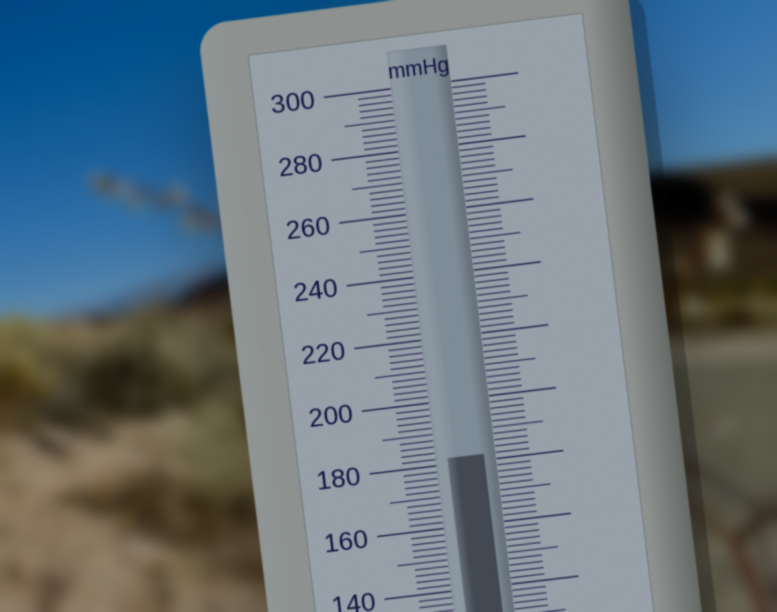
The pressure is 182 mmHg
